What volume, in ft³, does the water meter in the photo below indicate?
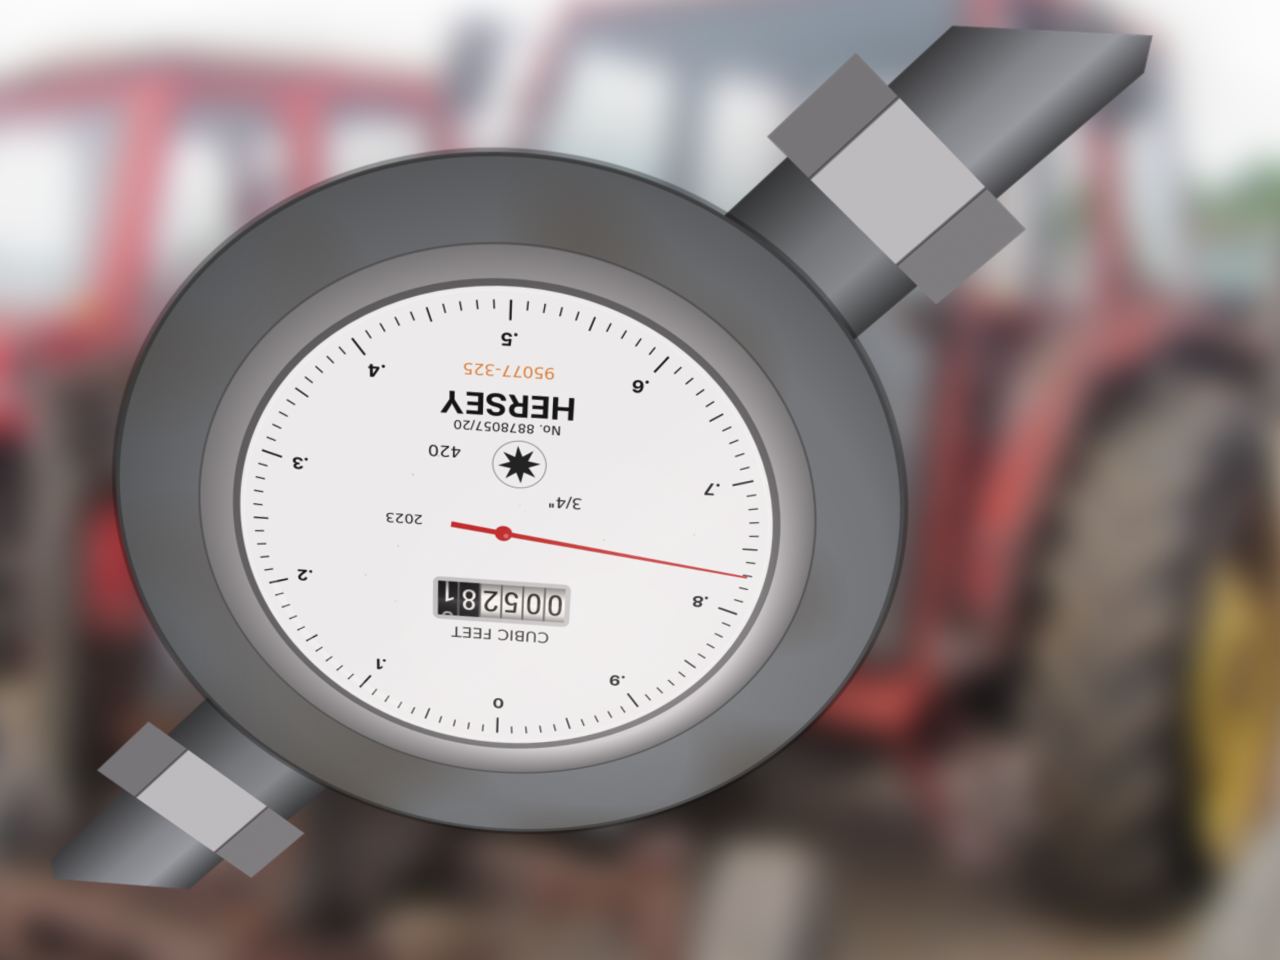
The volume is 5280.77 ft³
